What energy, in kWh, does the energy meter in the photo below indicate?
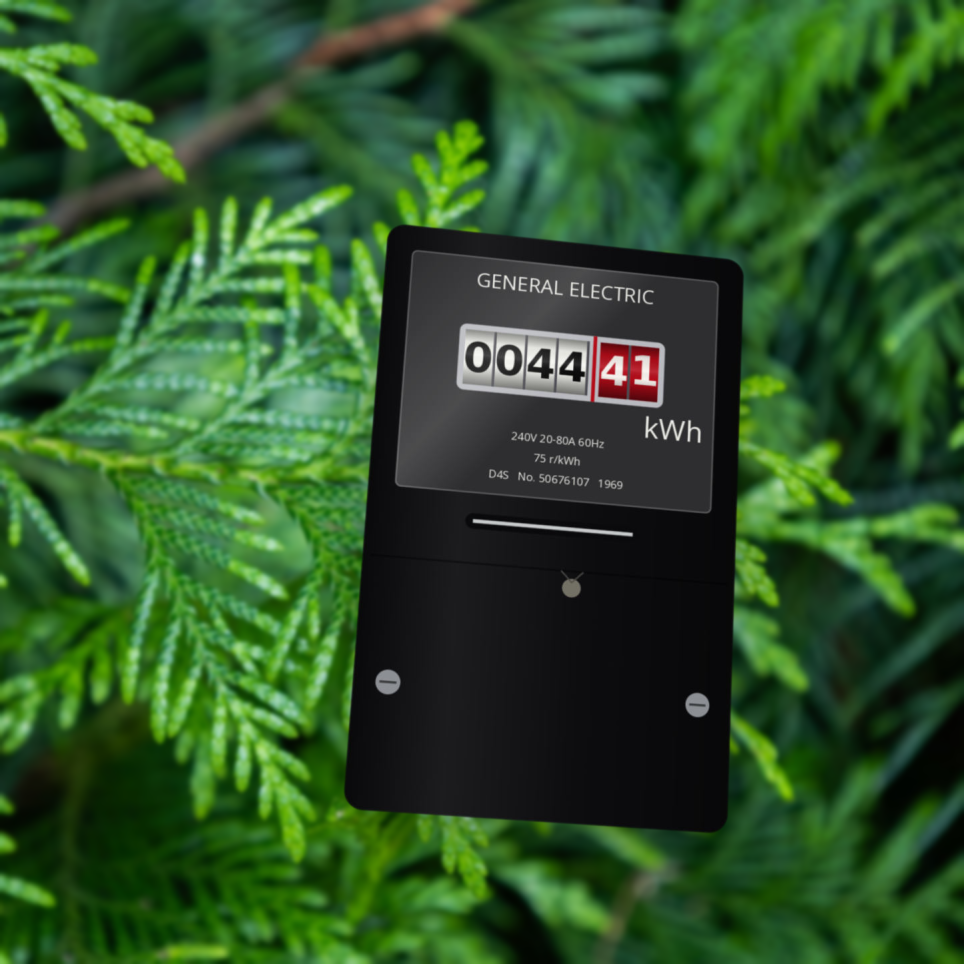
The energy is 44.41 kWh
